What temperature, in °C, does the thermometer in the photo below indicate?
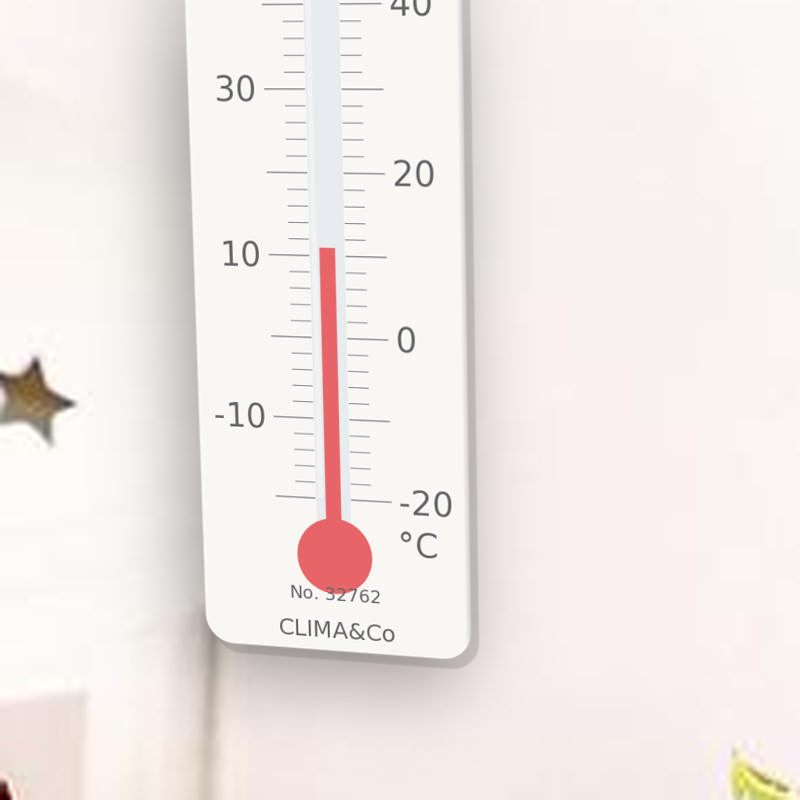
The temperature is 11 °C
